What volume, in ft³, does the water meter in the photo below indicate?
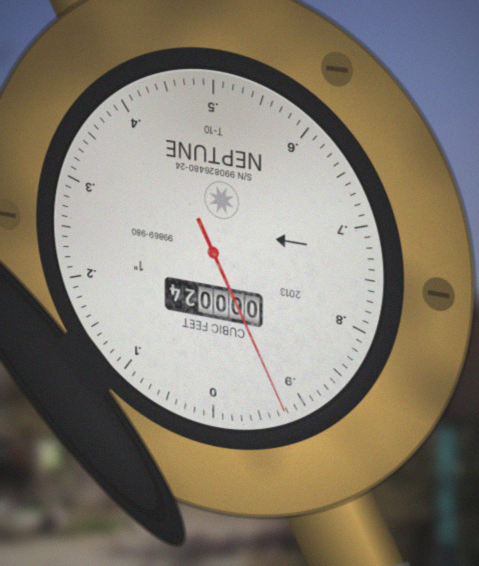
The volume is 23.92 ft³
